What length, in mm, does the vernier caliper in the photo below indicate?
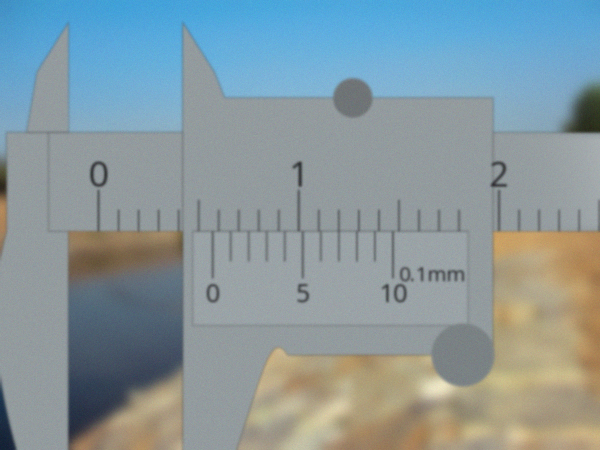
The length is 5.7 mm
